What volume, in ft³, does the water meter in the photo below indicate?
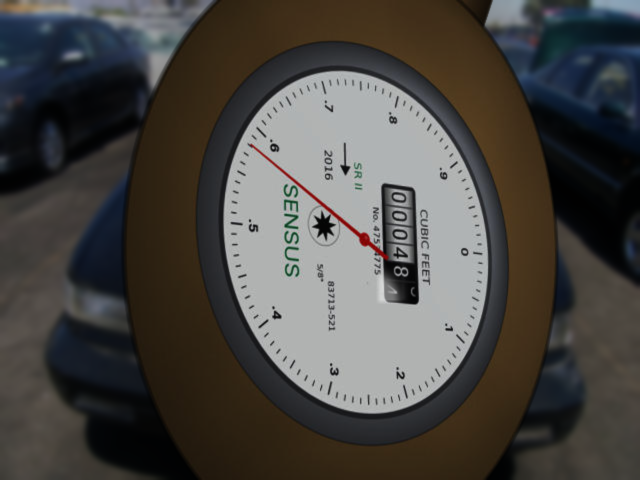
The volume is 483.58 ft³
